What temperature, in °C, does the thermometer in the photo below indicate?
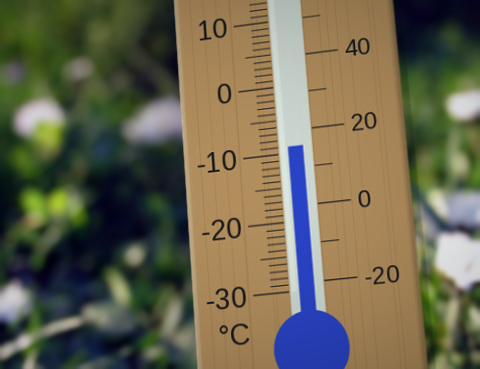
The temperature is -9 °C
